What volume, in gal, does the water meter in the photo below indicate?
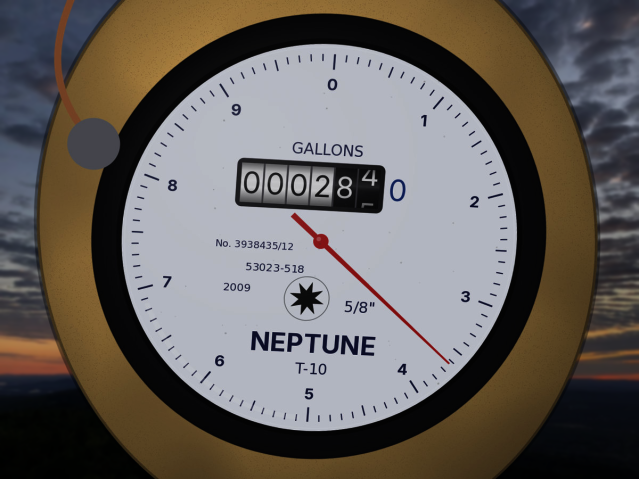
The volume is 2843.6 gal
